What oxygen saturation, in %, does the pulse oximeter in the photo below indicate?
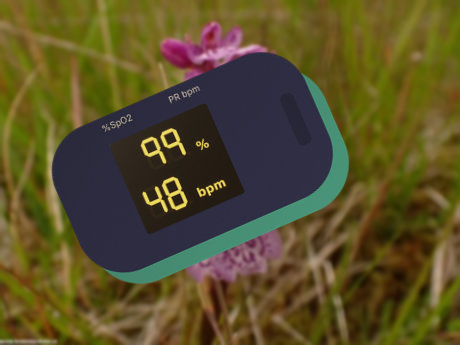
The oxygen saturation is 99 %
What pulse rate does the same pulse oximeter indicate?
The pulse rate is 48 bpm
